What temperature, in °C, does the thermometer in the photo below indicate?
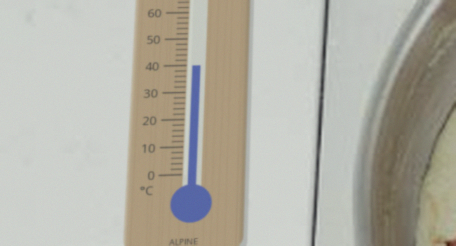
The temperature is 40 °C
